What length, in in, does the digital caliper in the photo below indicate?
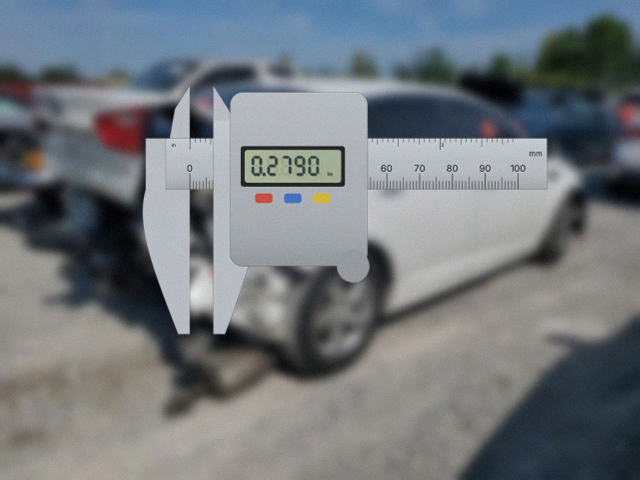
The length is 0.2790 in
